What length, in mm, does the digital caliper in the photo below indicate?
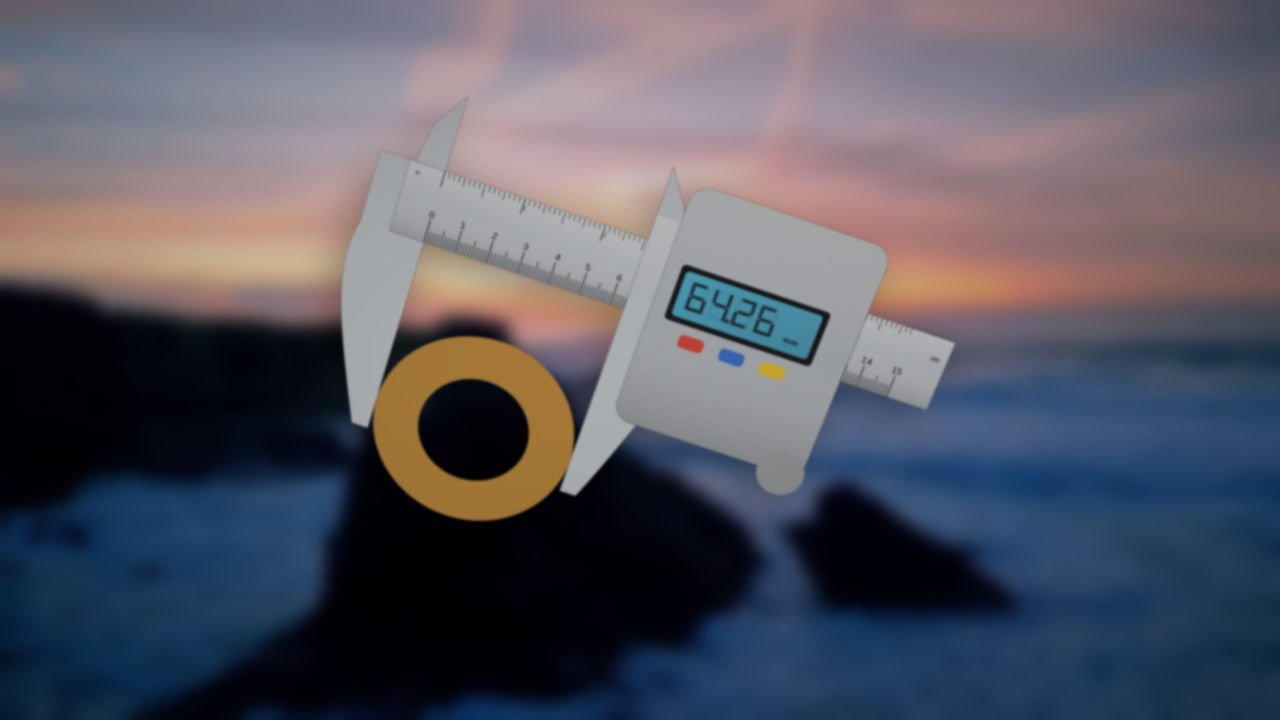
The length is 64.26 mm
